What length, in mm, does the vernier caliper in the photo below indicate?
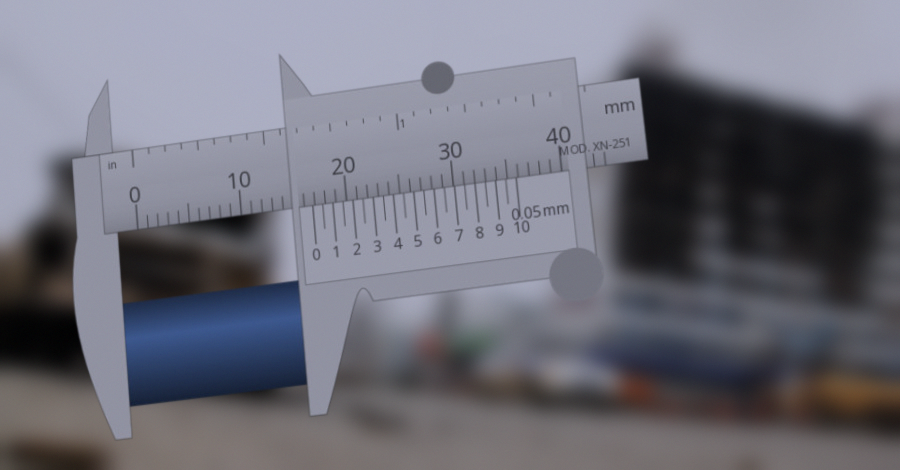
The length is 16.8 mm
